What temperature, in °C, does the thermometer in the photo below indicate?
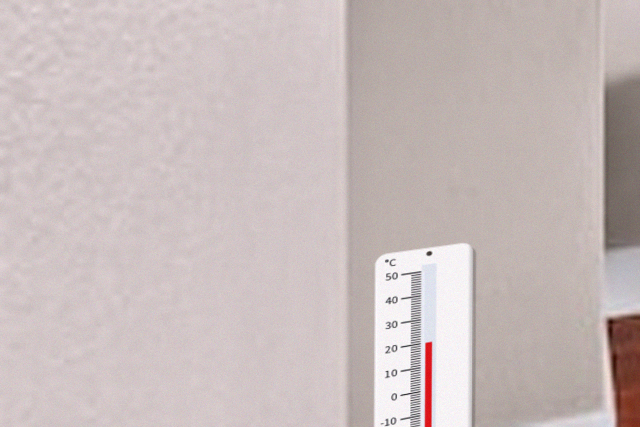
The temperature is 20 °C
